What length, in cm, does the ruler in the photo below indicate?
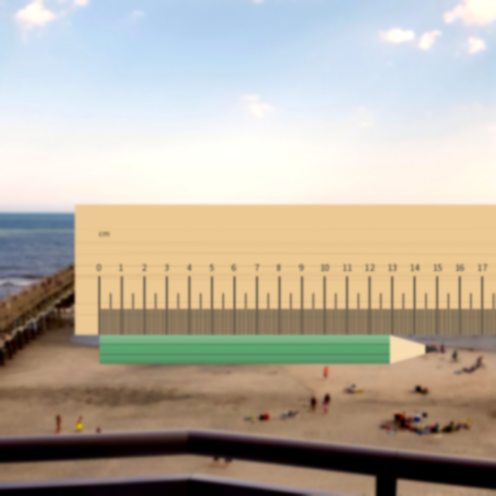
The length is 15 cm
